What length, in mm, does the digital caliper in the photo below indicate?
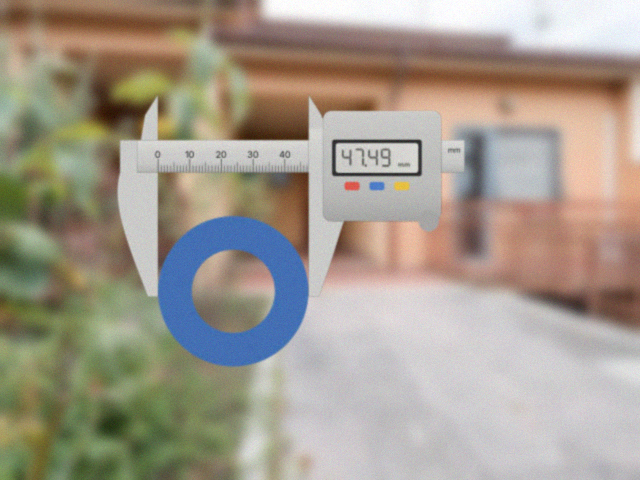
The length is 47.49 mm
